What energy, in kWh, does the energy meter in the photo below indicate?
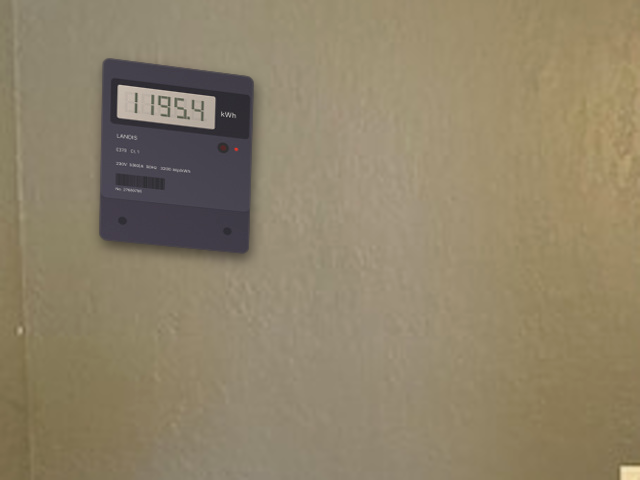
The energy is 1195.4 kWh
